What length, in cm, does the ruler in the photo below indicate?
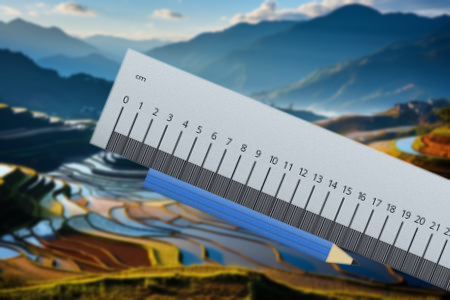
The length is 14.5 cm
